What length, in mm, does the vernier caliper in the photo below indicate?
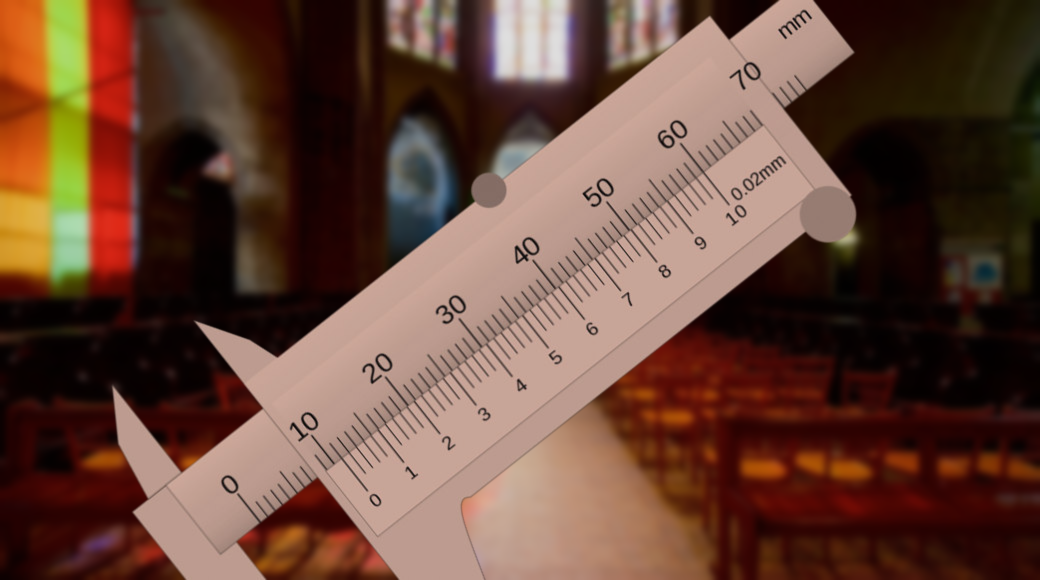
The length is 11.0 mm
